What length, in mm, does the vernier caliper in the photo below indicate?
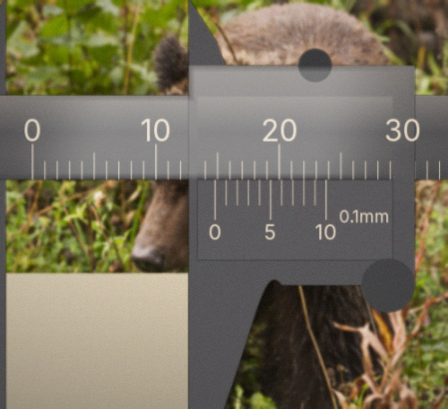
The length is 14.8 mm
